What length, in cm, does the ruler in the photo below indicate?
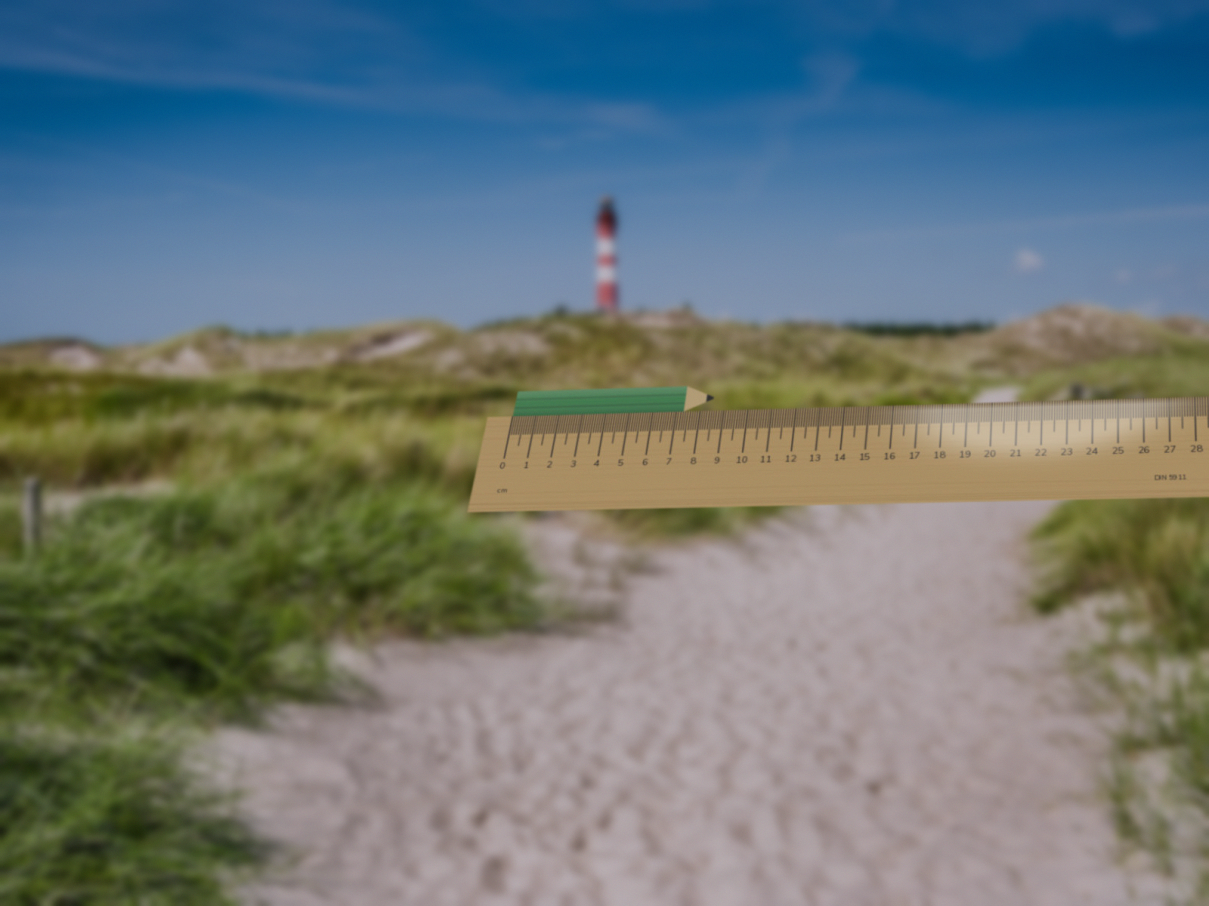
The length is 8.5 cm
